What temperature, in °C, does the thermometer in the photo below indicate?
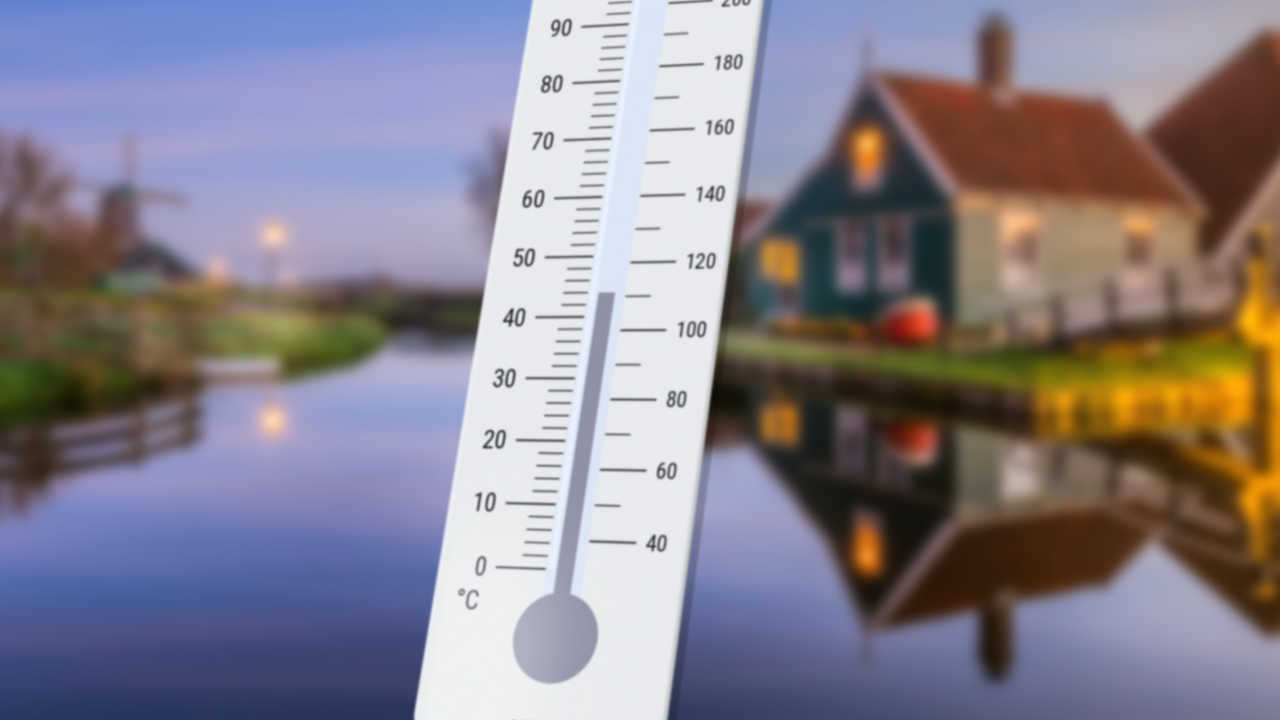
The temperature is 44 °C
